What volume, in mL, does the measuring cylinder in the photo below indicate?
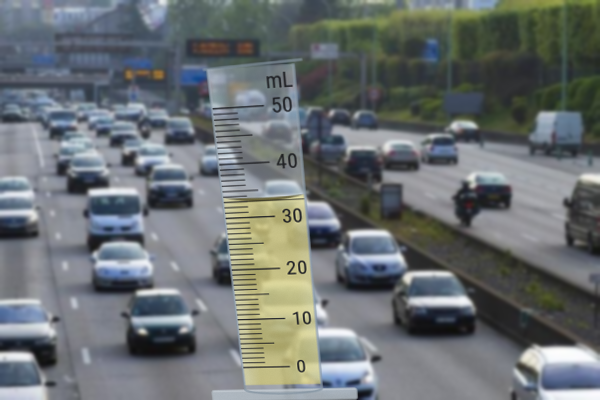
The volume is 33 mL
